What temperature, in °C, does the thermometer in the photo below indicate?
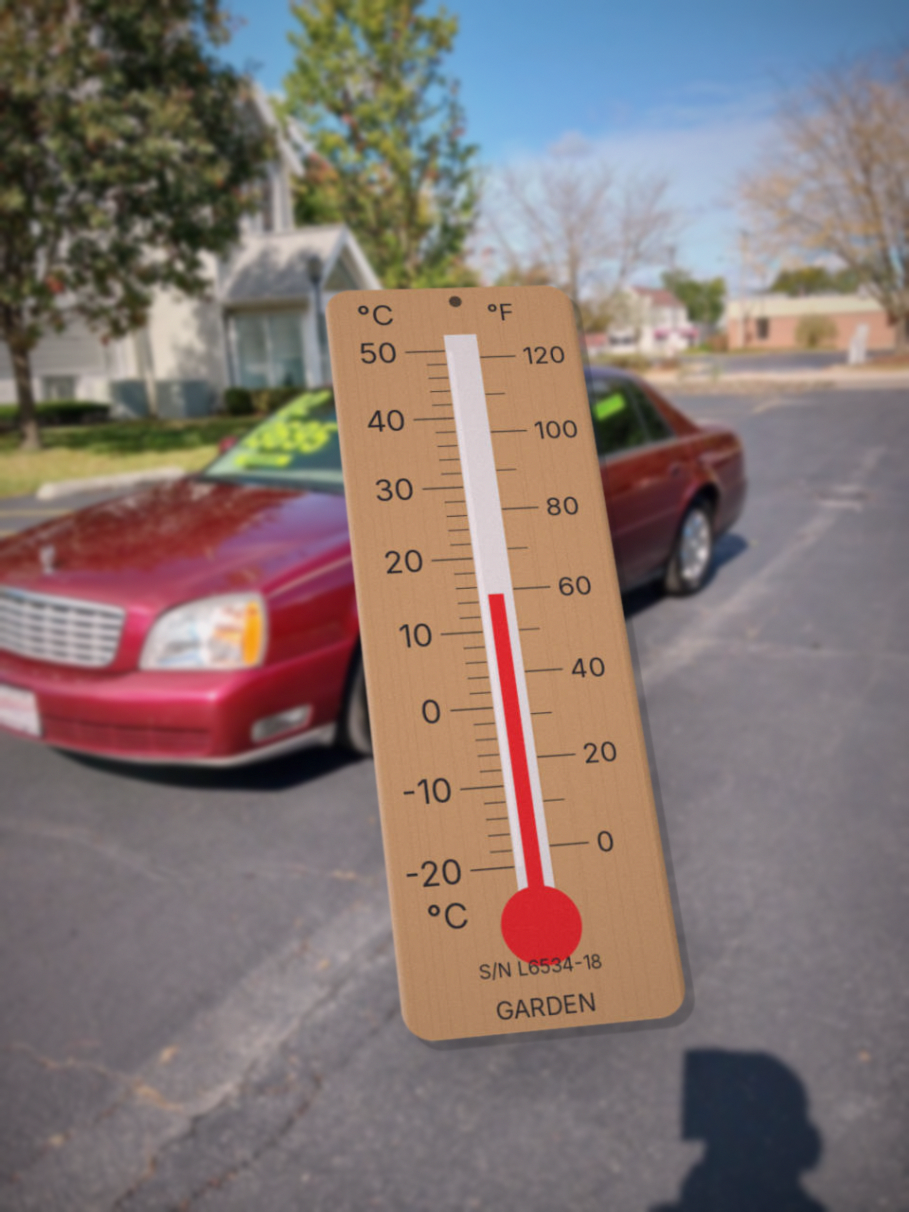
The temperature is 15 °C
